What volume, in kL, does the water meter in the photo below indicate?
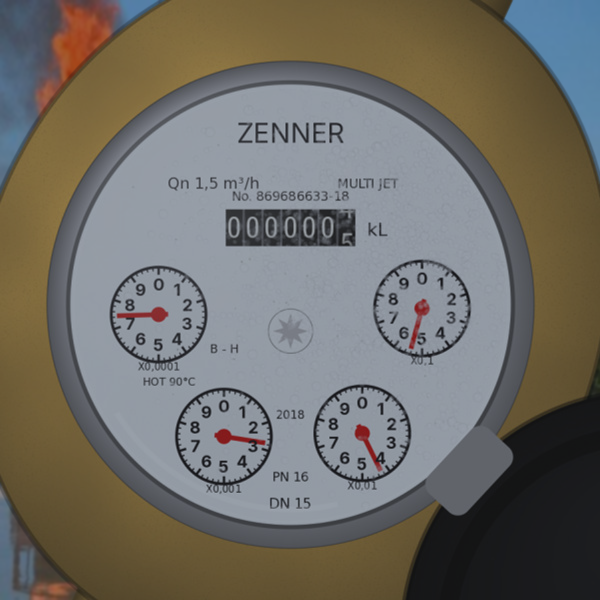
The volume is 4.5427 kL
